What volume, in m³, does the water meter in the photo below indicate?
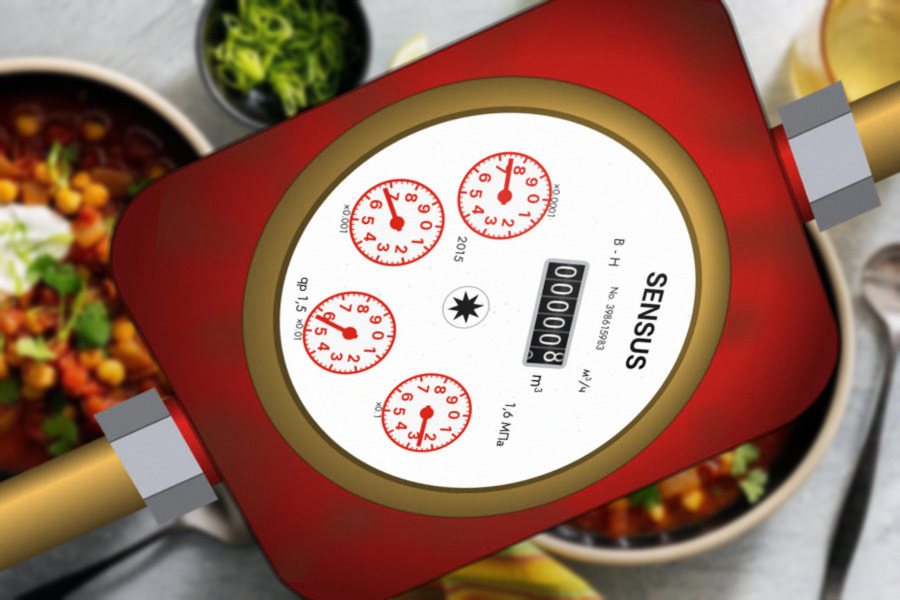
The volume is 8.2567 m³
